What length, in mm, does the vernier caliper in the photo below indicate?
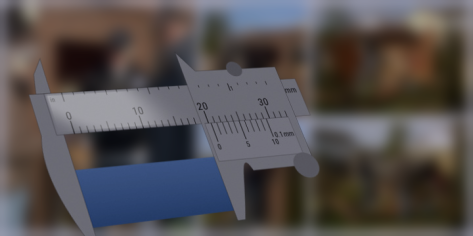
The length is 20.4 mm
